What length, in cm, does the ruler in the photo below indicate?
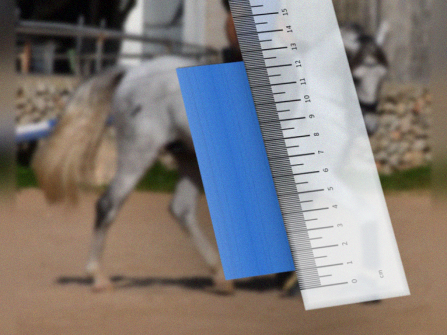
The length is 11.5 cm
